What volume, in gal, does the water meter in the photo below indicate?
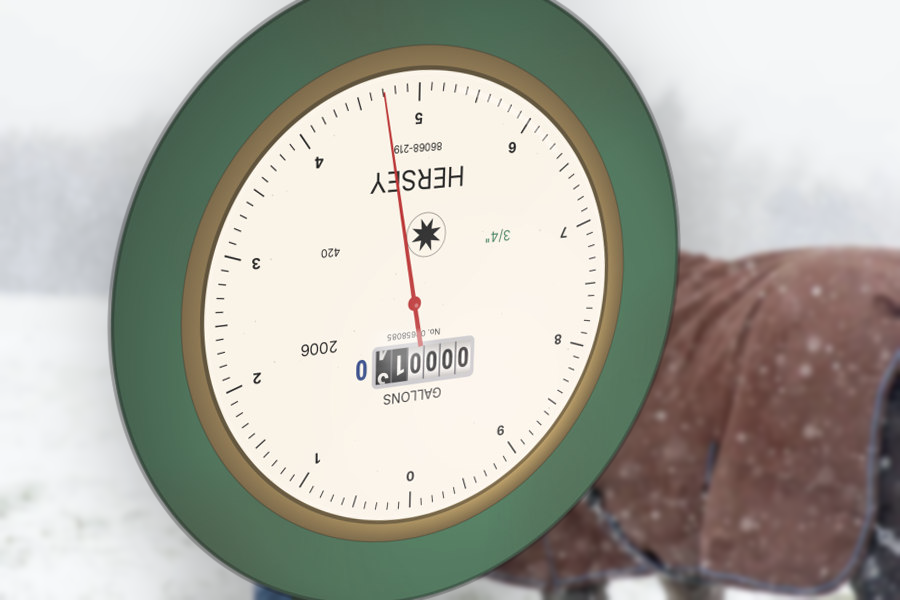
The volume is 134.7 gal
